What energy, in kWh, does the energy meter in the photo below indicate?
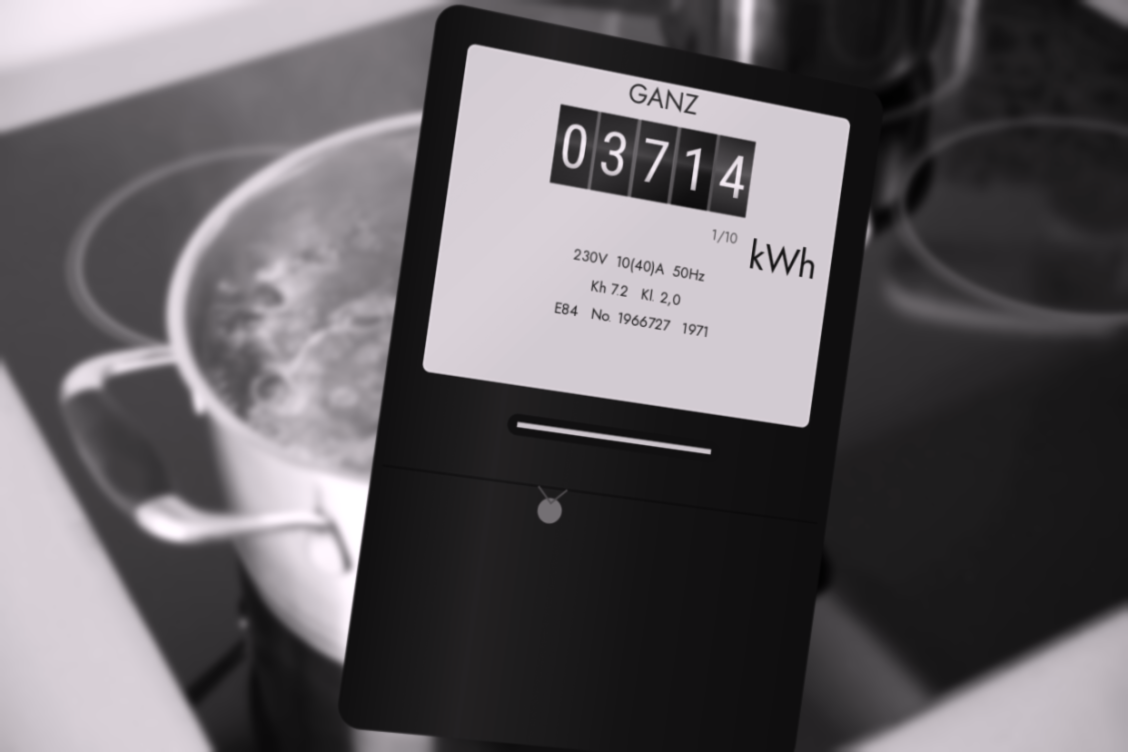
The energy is 371.4 kWh
